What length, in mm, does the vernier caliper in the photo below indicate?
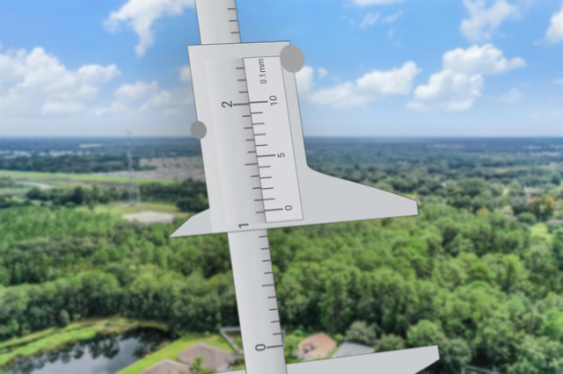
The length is 11.1 mm
